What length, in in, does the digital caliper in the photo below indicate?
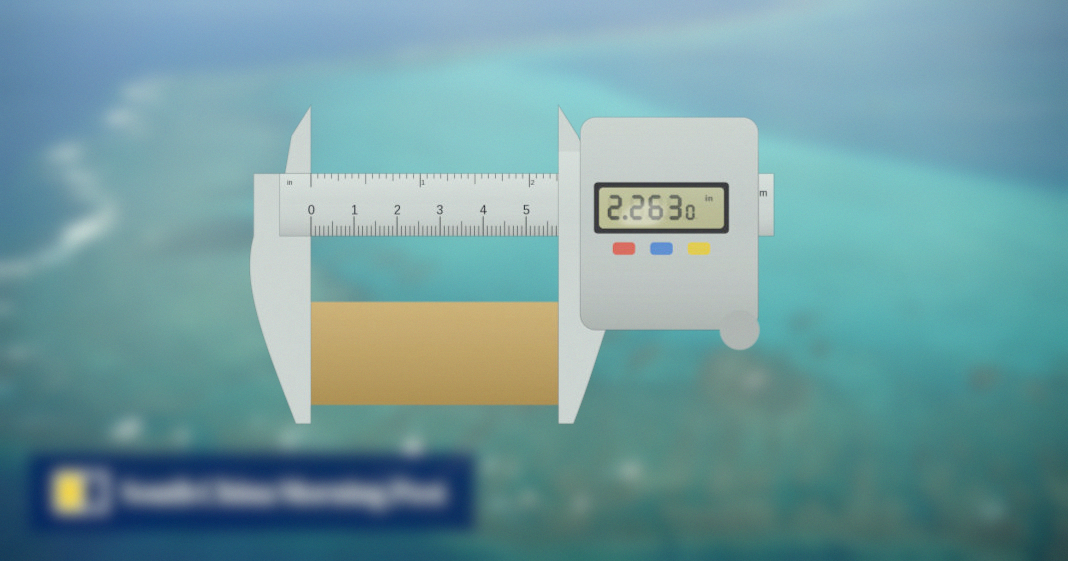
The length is 2.2630 in
